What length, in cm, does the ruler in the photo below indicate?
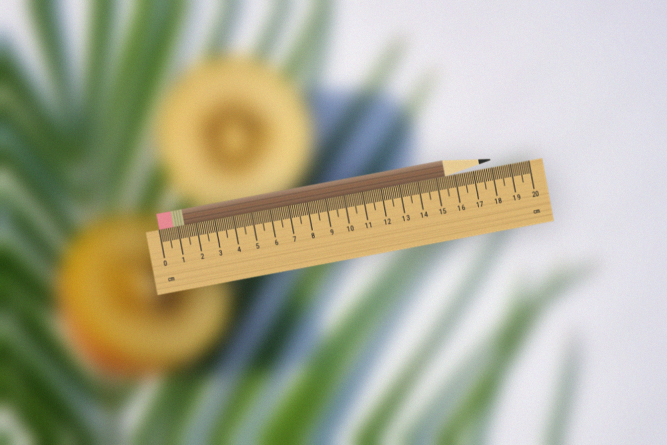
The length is 18 cm
